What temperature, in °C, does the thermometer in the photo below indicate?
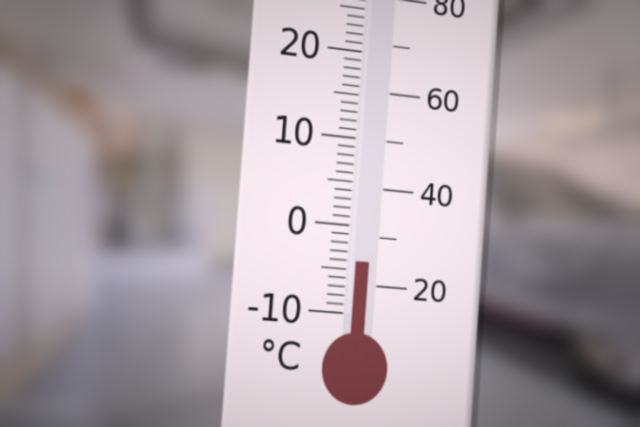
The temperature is -4 °C
